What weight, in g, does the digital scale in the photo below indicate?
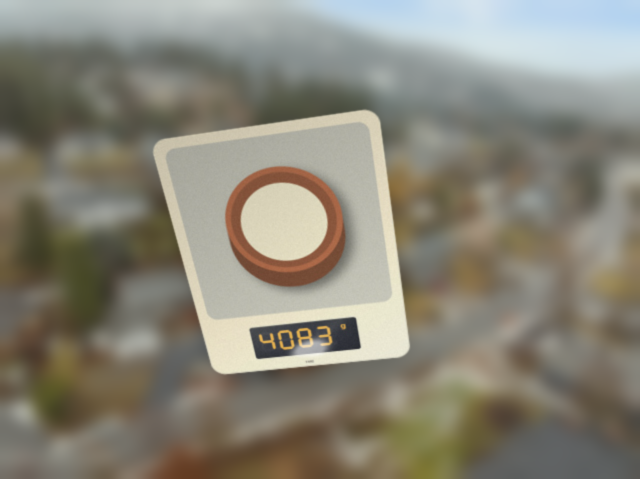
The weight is 4083 g
